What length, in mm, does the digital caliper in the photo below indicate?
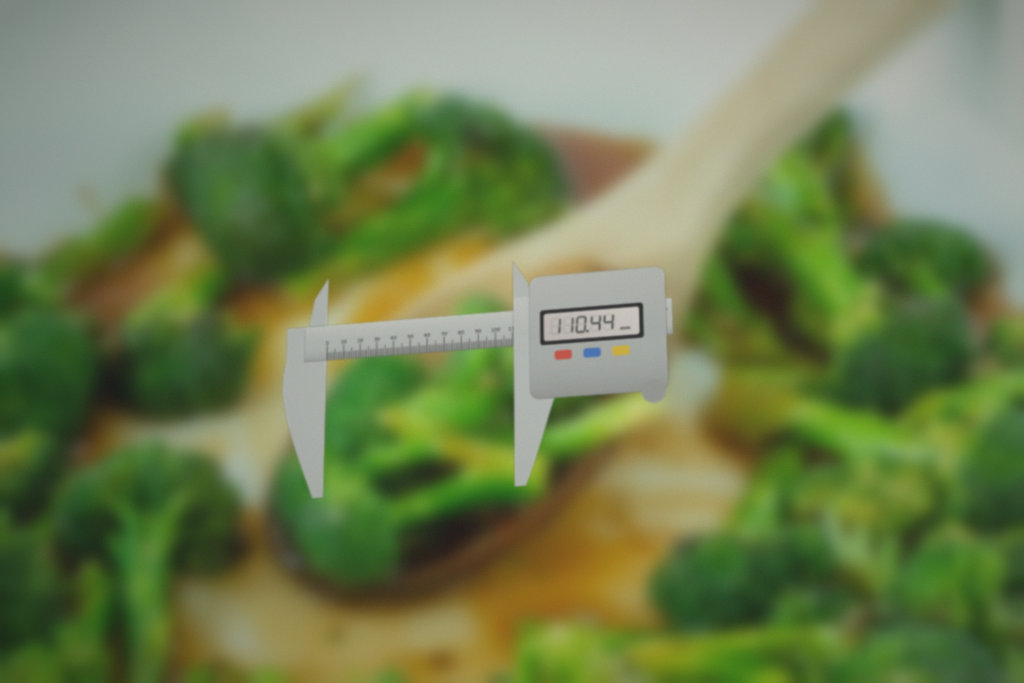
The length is 110.44 mm
